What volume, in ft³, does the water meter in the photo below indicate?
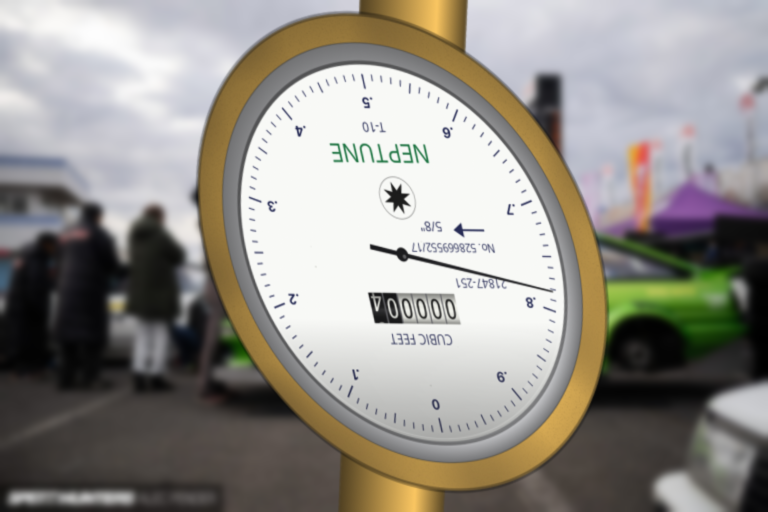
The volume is 3.78 ft³
